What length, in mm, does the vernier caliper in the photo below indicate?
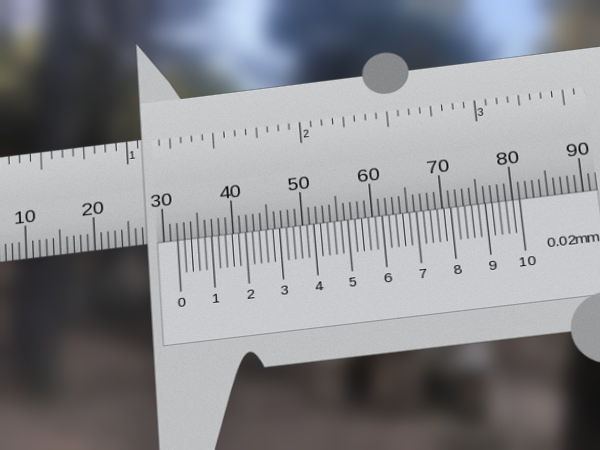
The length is 32.0 mm
